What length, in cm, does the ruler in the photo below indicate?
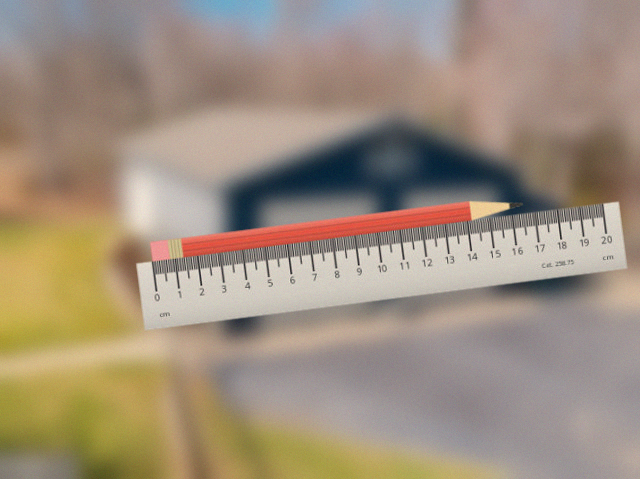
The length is 16.5 cm
